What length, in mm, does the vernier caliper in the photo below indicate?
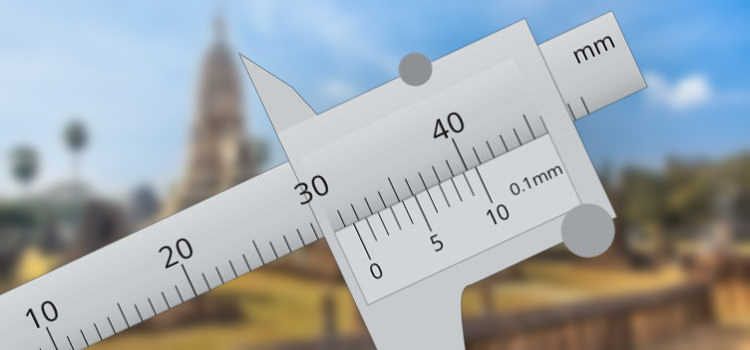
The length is 31.6 mm
